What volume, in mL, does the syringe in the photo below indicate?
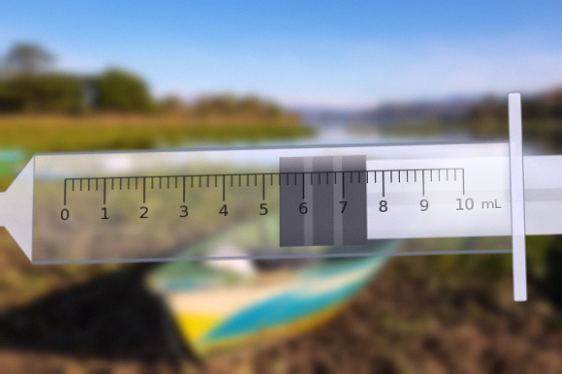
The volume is 5.4 mL
